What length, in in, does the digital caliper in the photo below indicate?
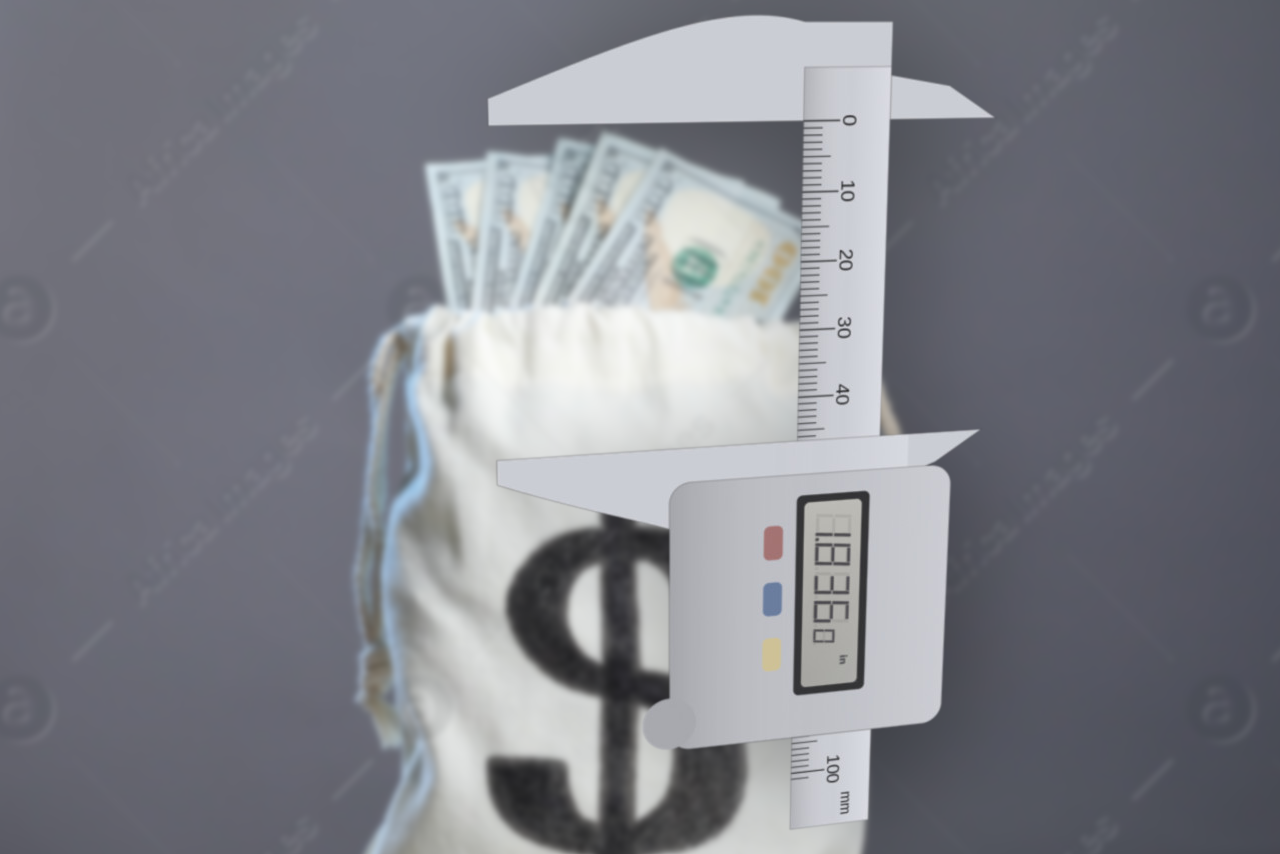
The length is 1.8360 in
